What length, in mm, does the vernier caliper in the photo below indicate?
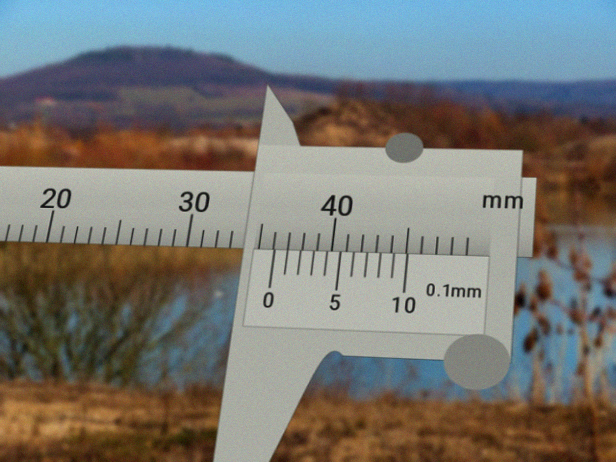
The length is 36.1 mm
